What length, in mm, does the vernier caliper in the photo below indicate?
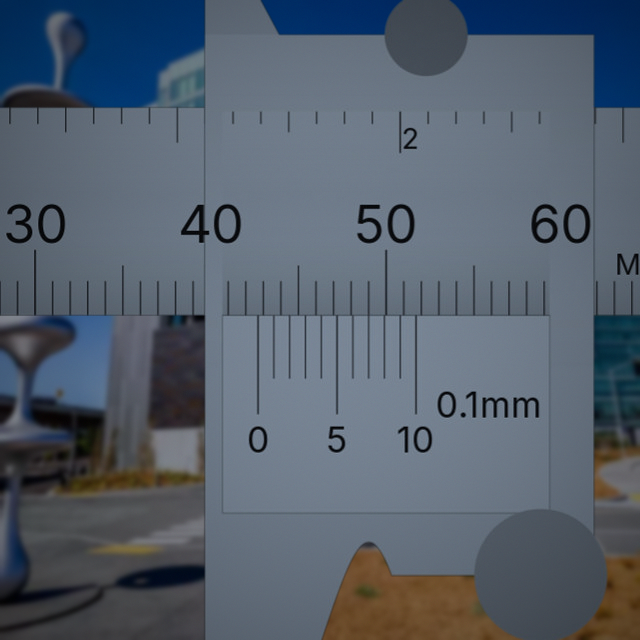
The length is 42.7 mm
